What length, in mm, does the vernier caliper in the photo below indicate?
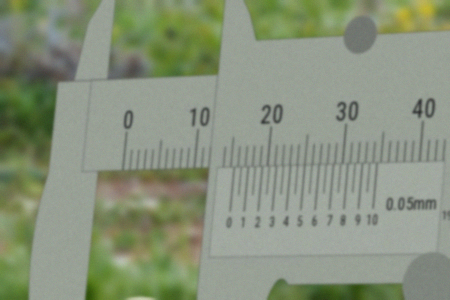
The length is 15.5 mm
